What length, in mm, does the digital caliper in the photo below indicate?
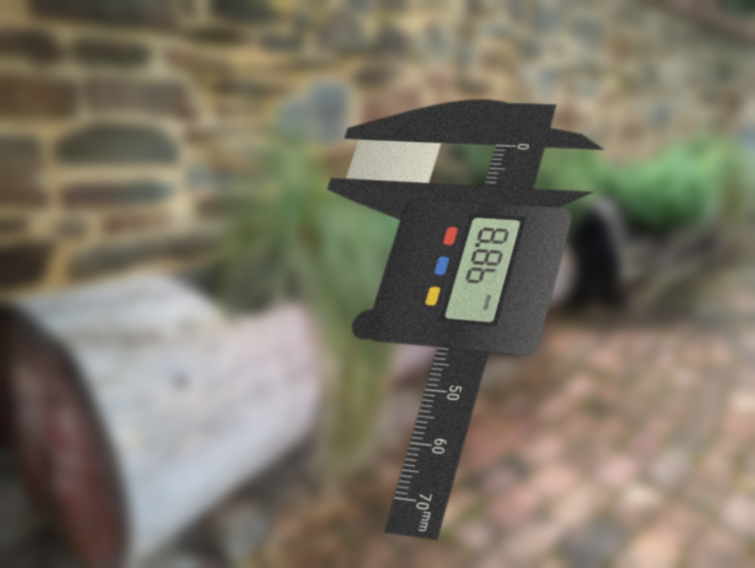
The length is 8.86 mm
